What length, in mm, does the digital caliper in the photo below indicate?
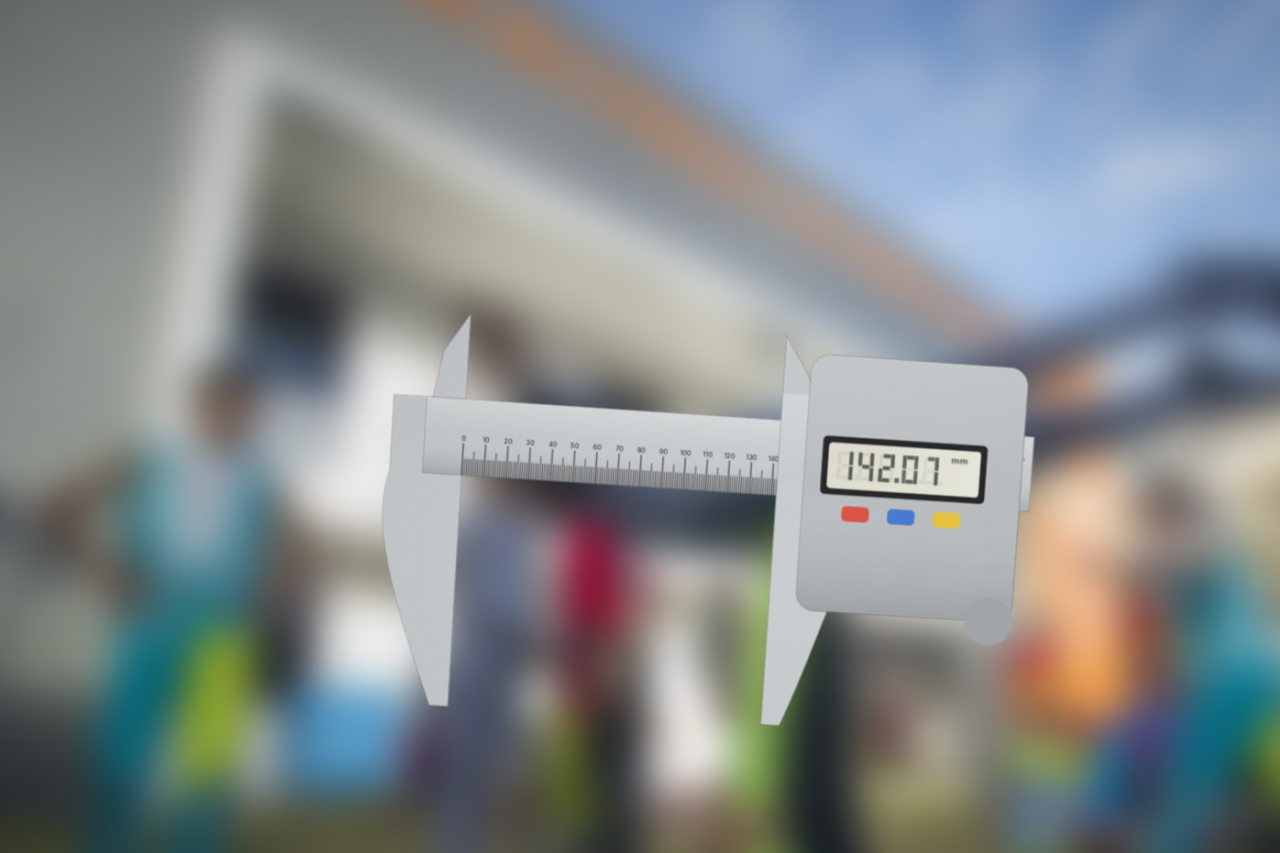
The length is 142.07 mm
